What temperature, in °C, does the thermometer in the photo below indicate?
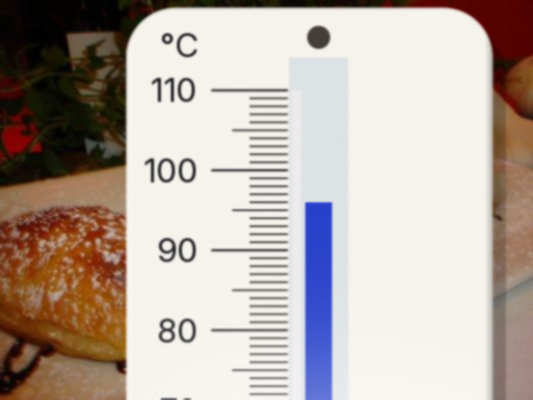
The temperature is 96 °C
